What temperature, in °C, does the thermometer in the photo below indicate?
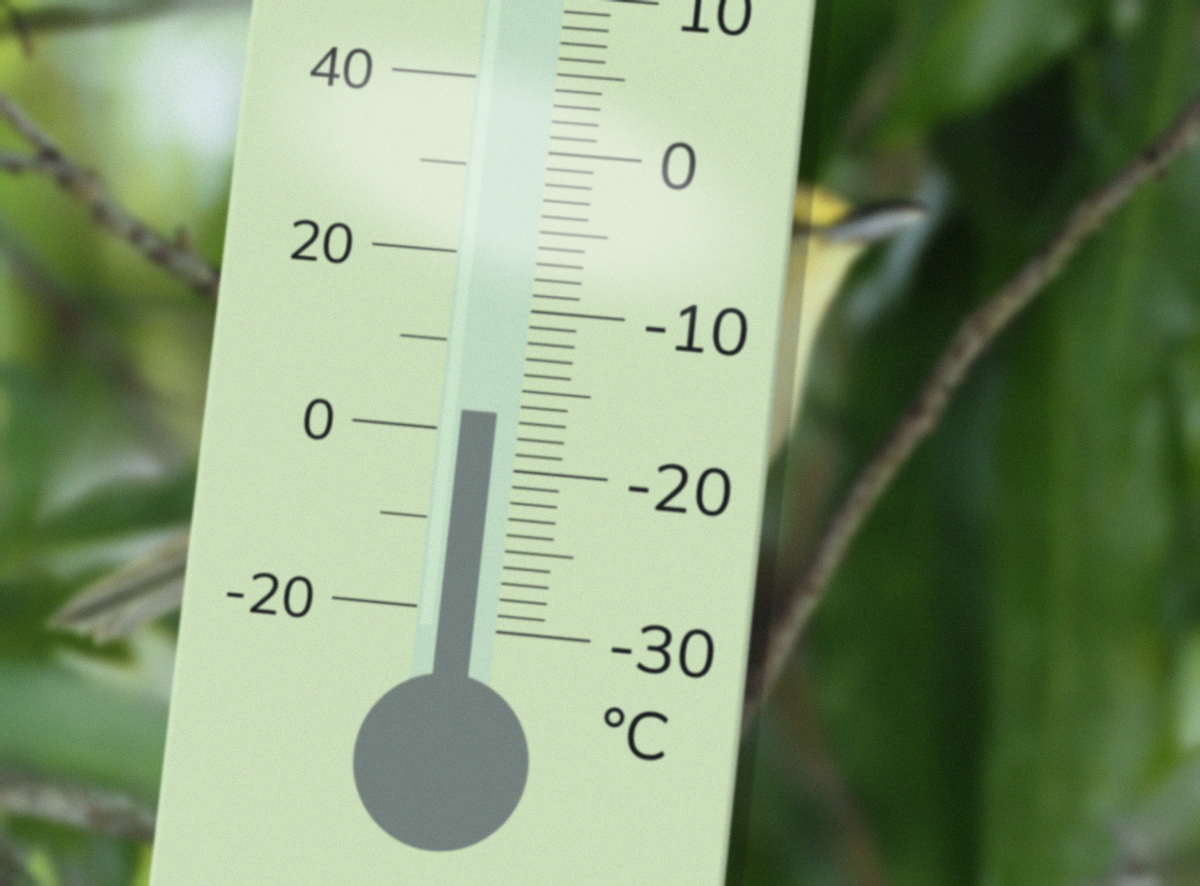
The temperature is -16.5 °C
